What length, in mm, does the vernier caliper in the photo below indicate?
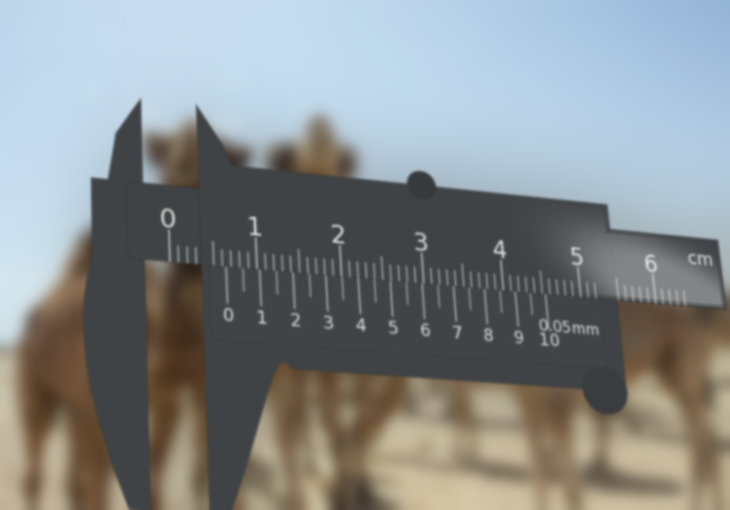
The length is 6.4 mm
